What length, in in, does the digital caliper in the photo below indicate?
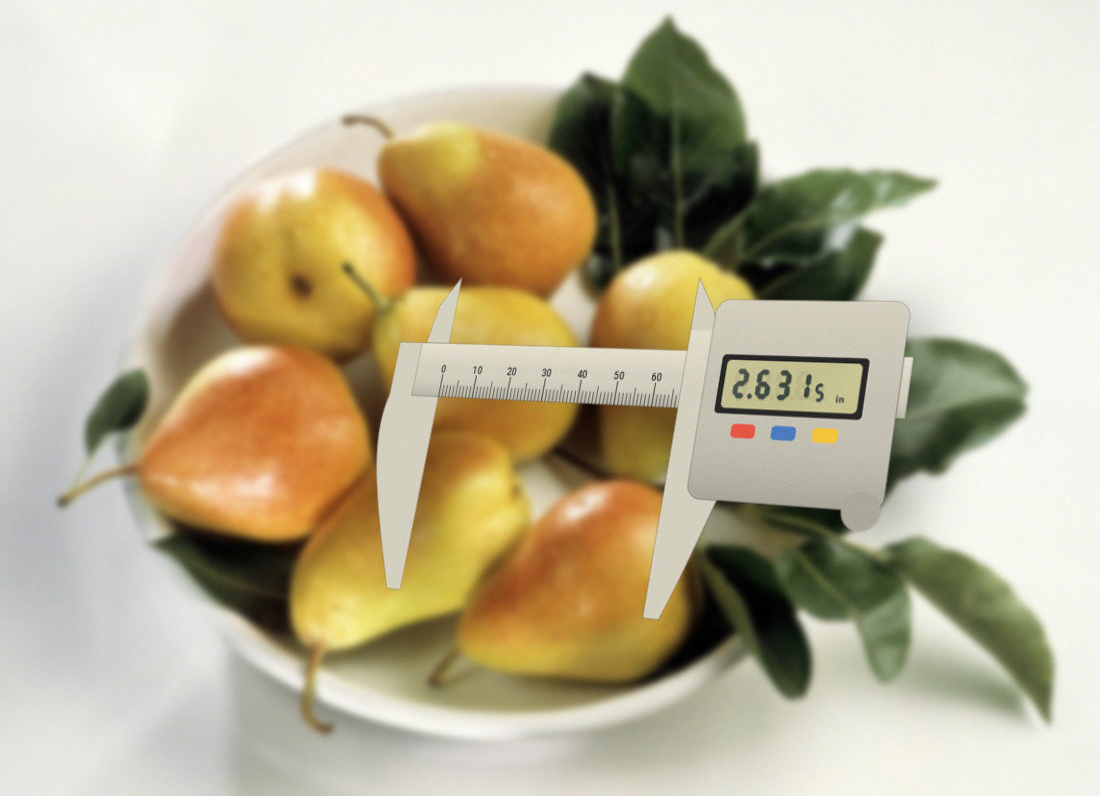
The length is 2.6315 in
